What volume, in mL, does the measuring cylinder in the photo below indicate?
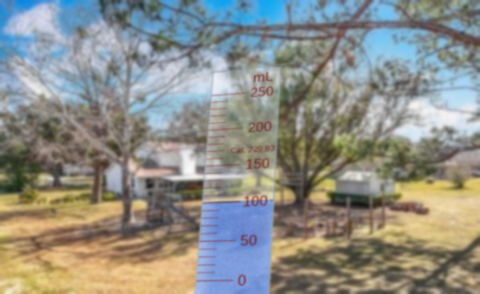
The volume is 100 mL
